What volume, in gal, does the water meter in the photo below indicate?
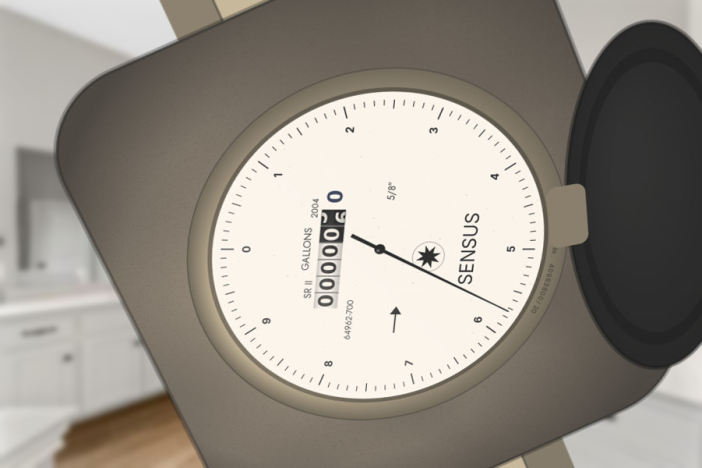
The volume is 55.7 gal
